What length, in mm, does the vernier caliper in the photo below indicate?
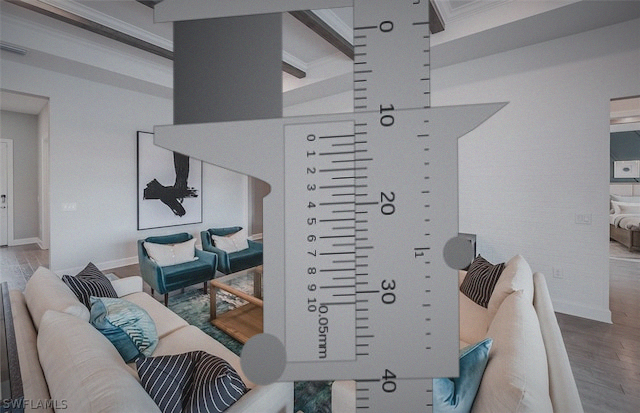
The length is 12.2 mm
